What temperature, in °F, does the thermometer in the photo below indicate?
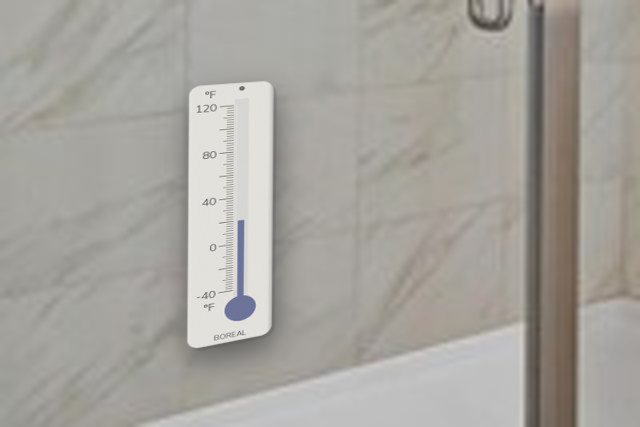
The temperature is 20 °F
